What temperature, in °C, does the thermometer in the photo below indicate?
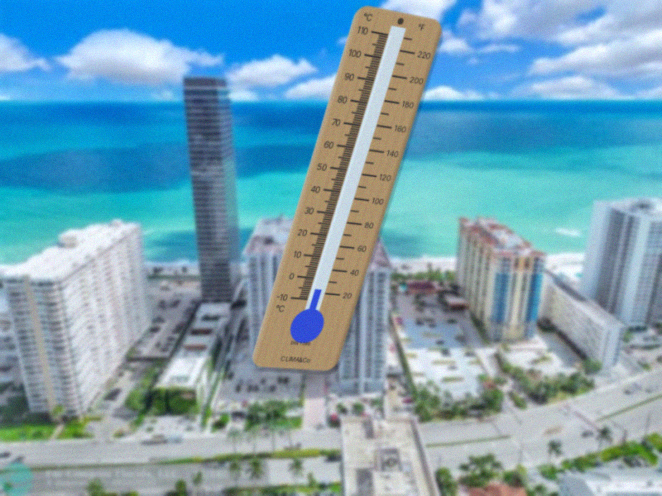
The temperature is -5 °C
